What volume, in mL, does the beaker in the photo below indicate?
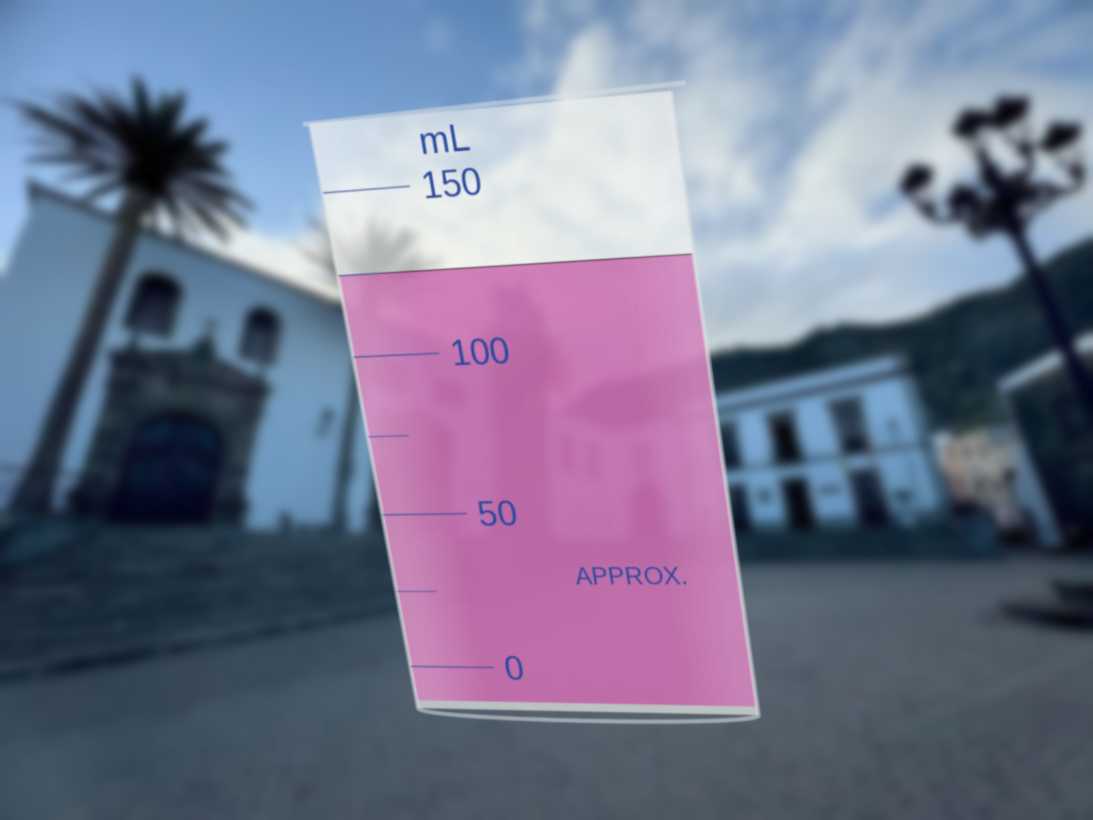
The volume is 125 mL
